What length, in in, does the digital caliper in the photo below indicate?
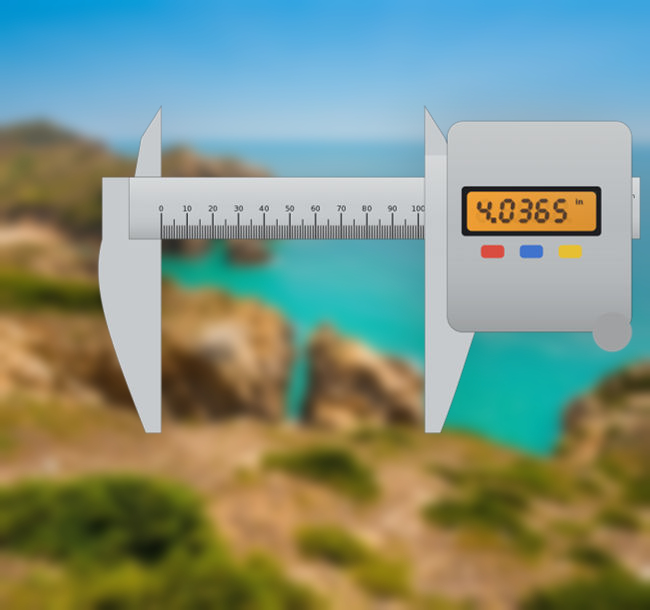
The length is 4.0365 in
